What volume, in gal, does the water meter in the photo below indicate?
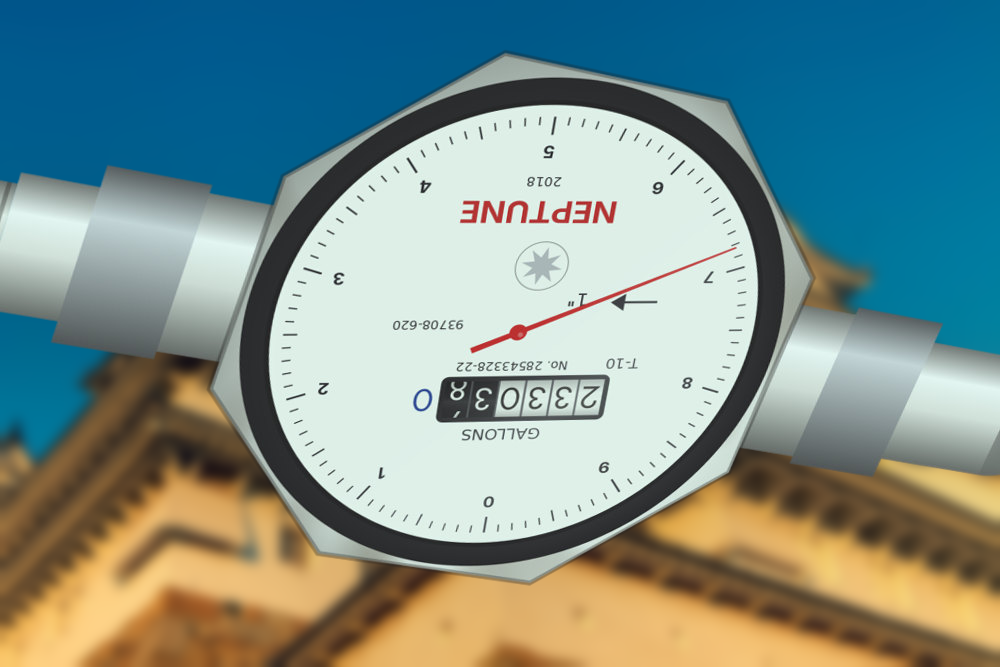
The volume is 2330376.8 gal
